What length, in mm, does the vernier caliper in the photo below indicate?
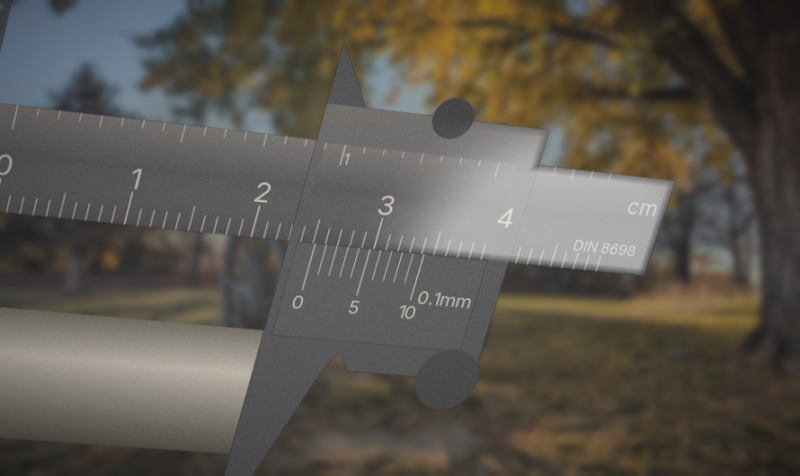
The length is 25.2 mm
